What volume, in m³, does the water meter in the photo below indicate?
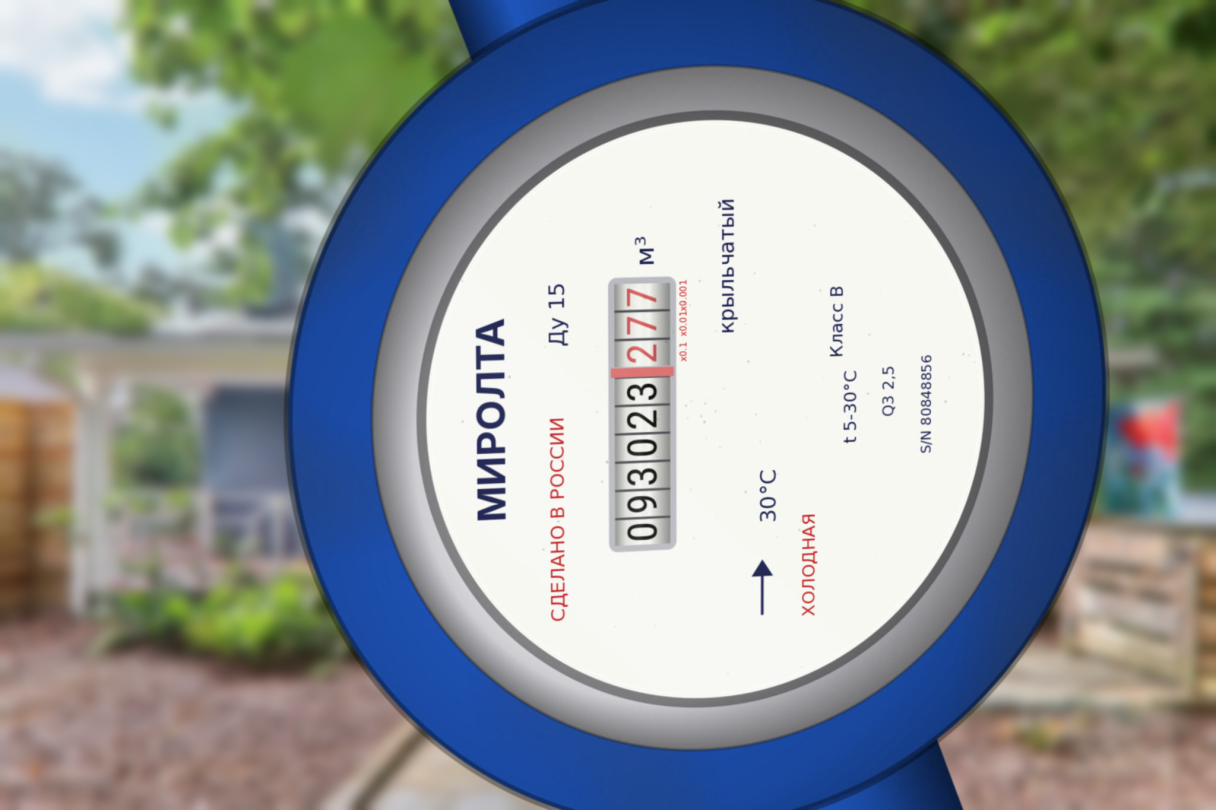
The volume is 93023.277 m³
